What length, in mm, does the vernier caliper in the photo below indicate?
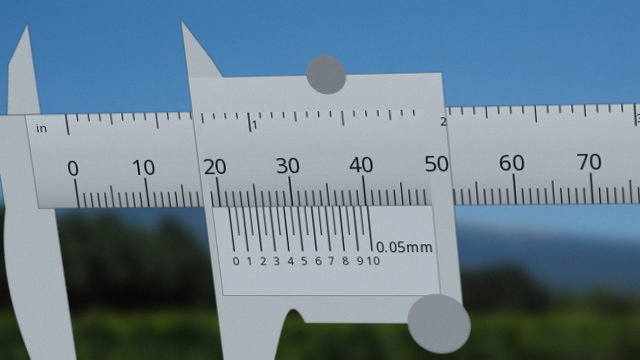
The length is 21.2 mm
